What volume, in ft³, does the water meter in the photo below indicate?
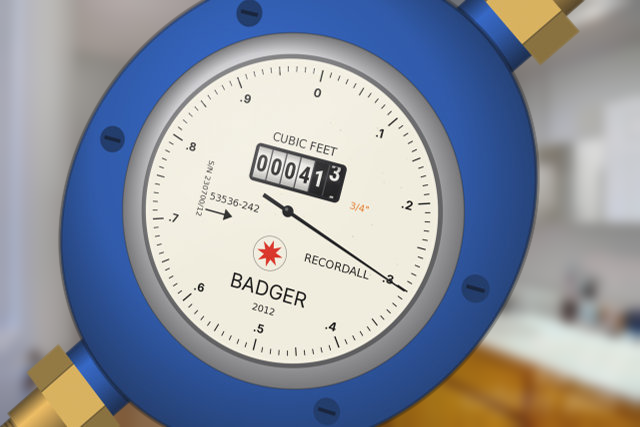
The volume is 413.30 ft³
